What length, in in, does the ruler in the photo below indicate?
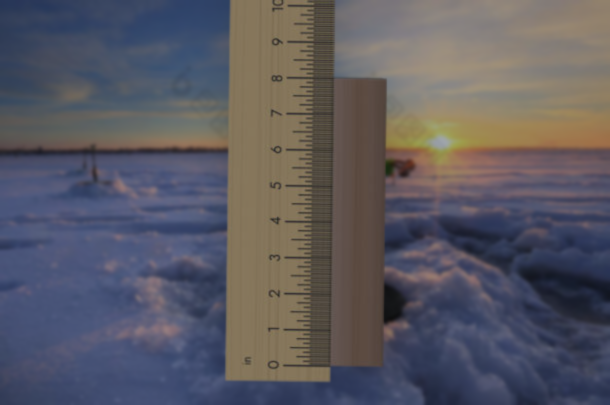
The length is 8 in
